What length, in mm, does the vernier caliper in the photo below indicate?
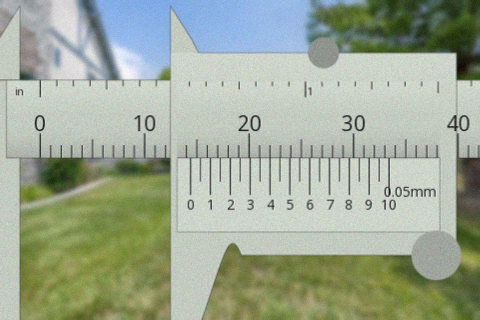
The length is 14.4 mm
